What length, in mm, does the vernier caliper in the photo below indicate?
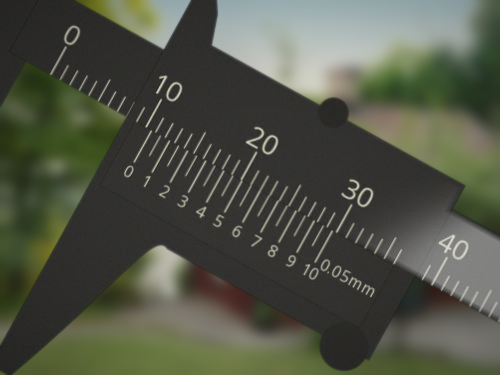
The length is 10.6 mm
